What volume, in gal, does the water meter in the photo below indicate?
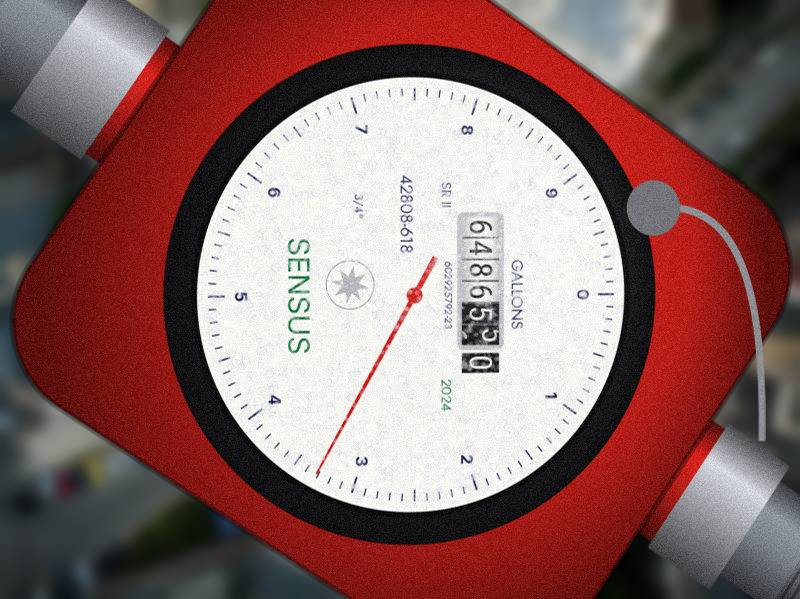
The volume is 6486553.3 gal
